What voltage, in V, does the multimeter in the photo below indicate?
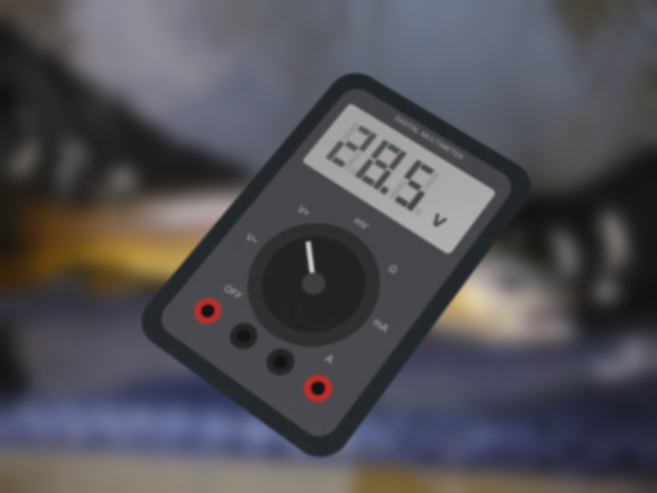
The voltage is 28.5 V
